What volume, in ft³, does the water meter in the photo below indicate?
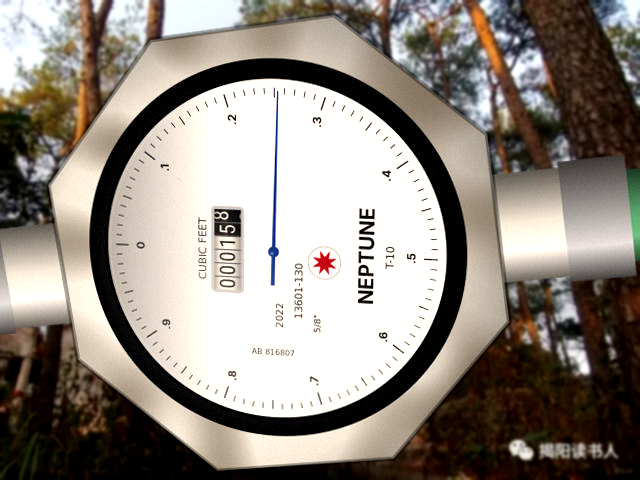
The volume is 158.25 ft³
